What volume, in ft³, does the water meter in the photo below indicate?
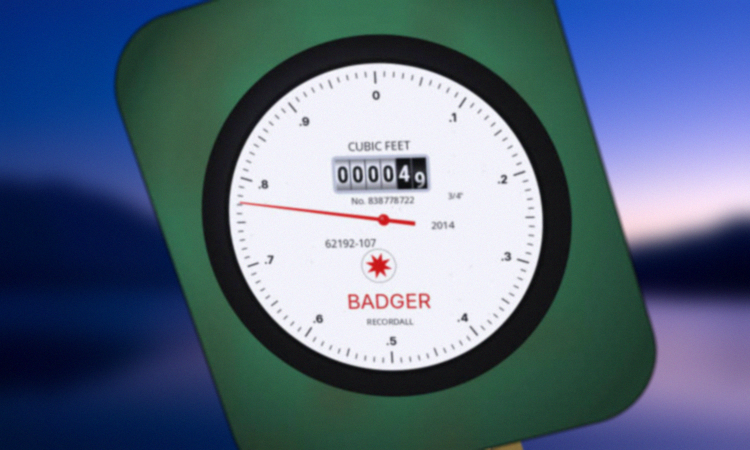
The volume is 48.77 ft³
